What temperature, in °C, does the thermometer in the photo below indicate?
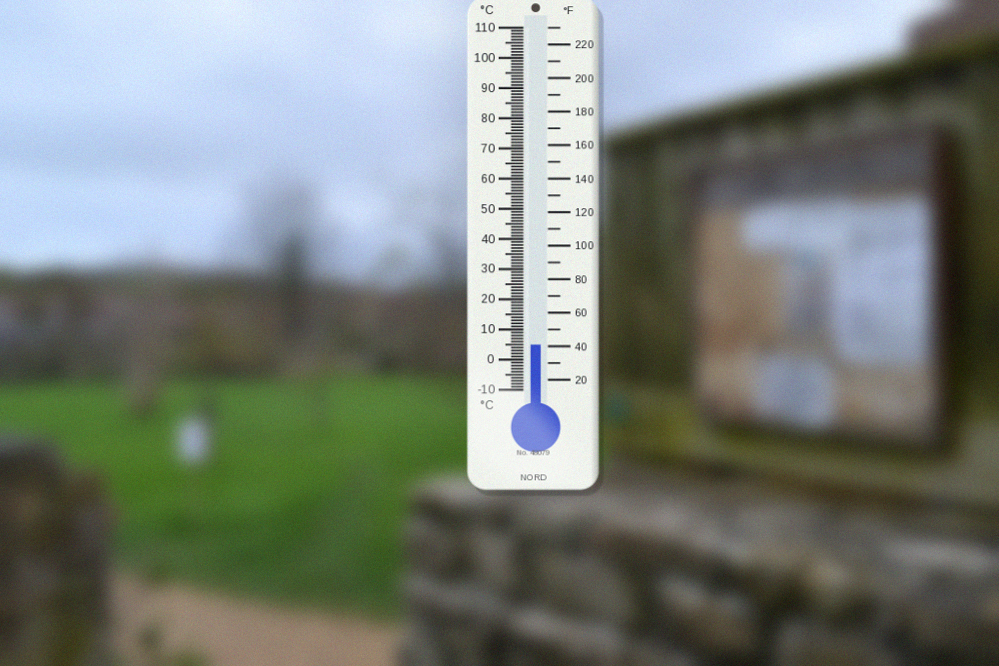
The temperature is 5 °C
